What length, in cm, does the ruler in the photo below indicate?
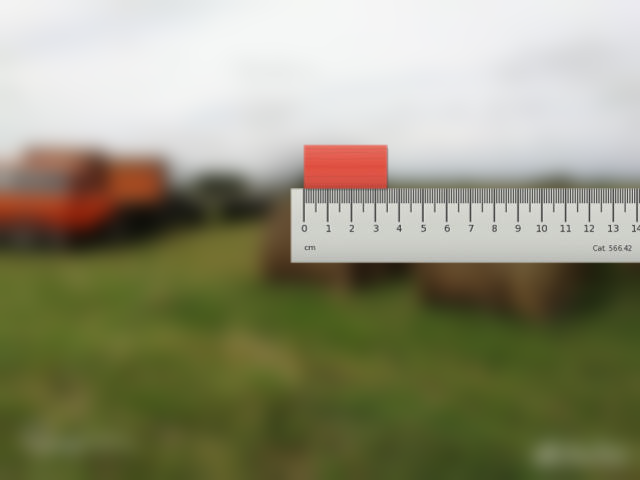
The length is 3.5 cm
